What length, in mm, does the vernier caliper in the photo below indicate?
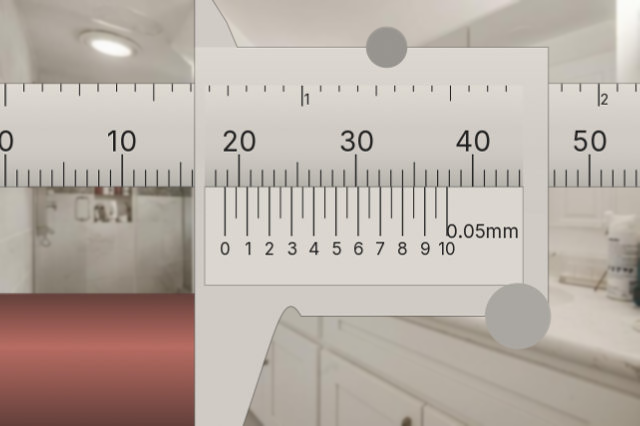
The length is 18.8 mm
